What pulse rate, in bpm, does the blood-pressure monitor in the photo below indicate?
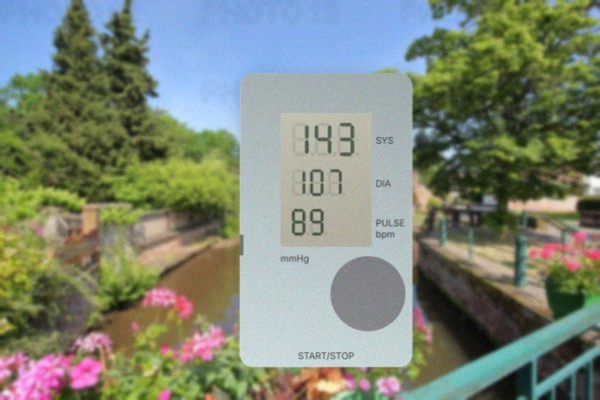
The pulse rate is 89 bpm
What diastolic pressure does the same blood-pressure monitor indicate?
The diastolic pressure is 107 mmHg
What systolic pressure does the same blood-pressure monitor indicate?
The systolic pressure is 143 mmHg
